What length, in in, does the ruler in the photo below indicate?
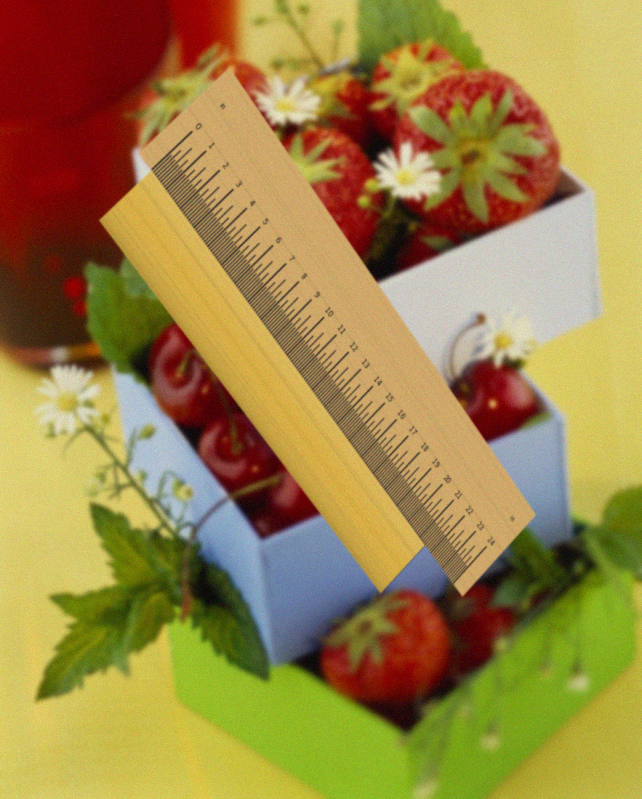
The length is 21.5 in
